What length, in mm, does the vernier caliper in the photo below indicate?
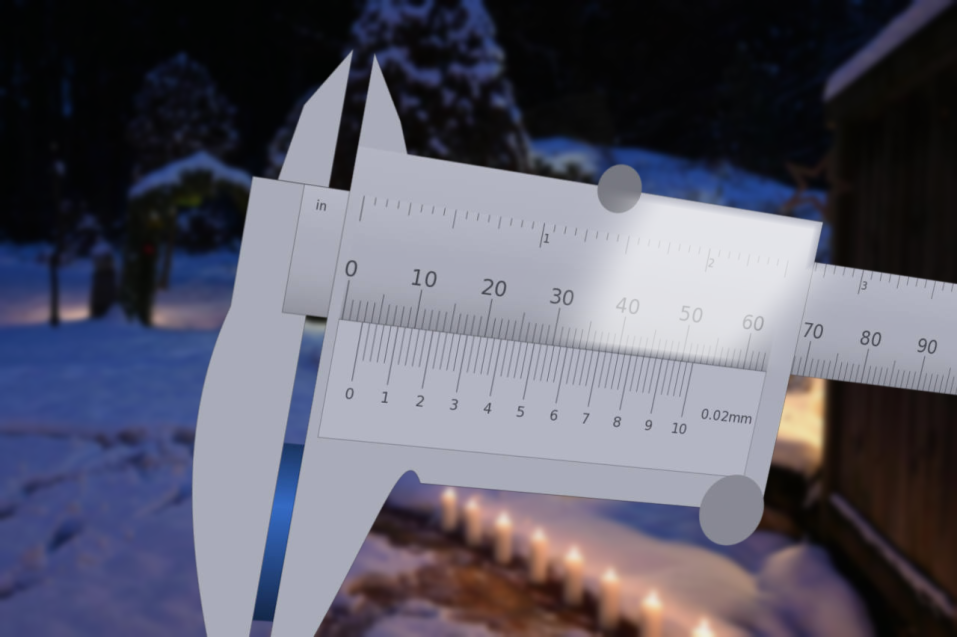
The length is 2.8 mm
